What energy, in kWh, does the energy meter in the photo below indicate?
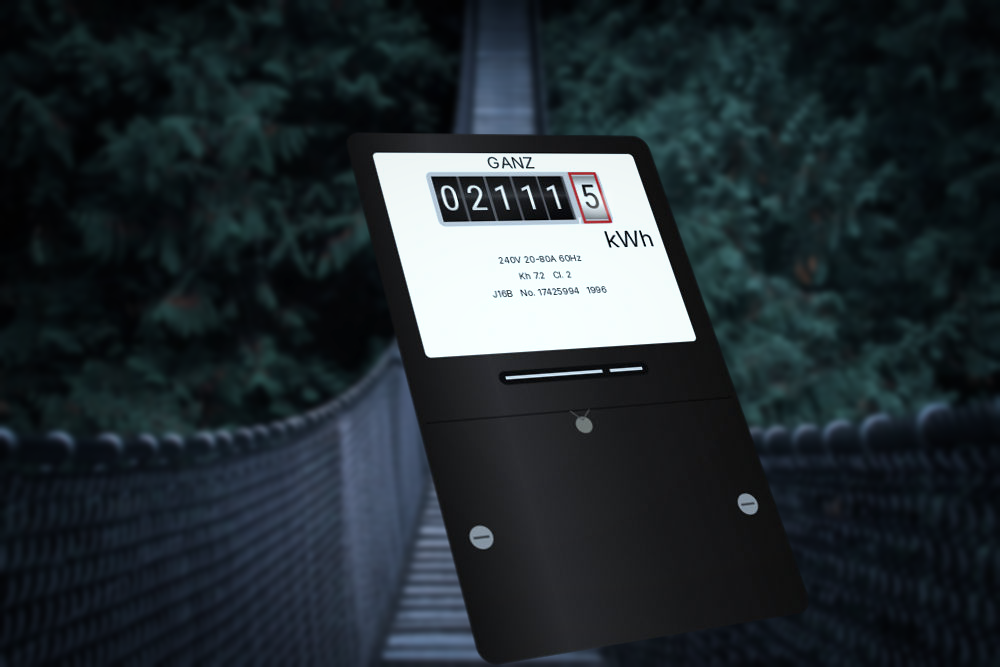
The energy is 2111.5 kWh
